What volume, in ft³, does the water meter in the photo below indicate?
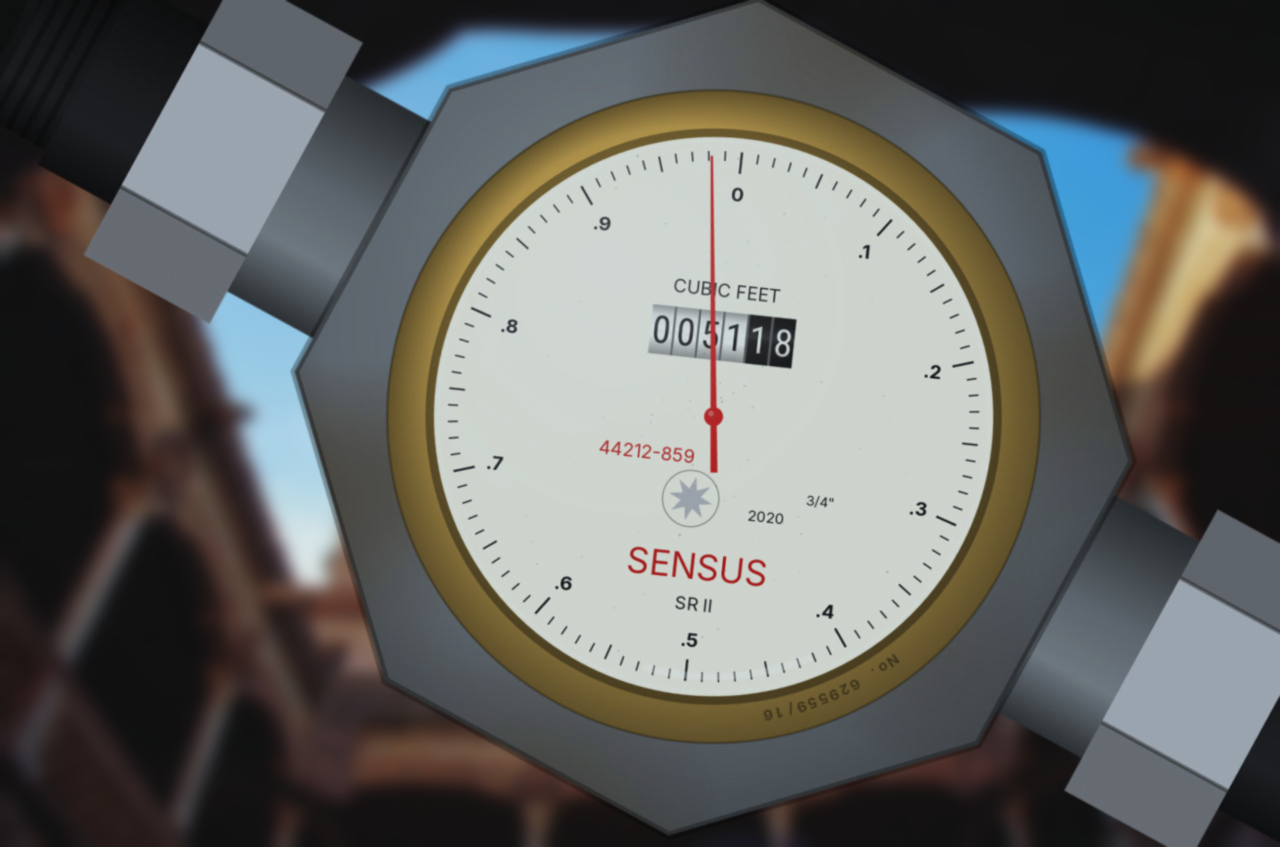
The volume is 5117.98 ft³
